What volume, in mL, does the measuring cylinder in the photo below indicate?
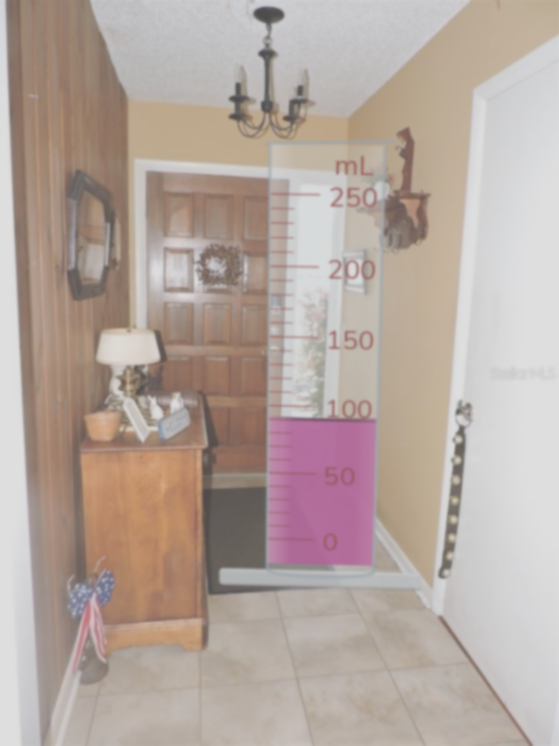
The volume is 90 mL
